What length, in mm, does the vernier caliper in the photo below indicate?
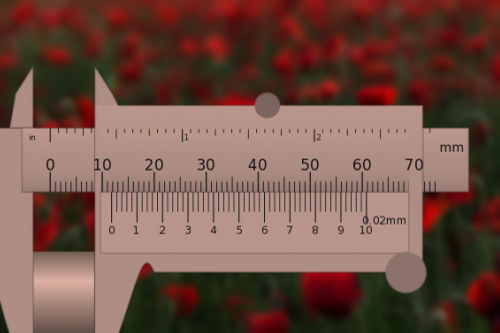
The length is 11.8 mm
